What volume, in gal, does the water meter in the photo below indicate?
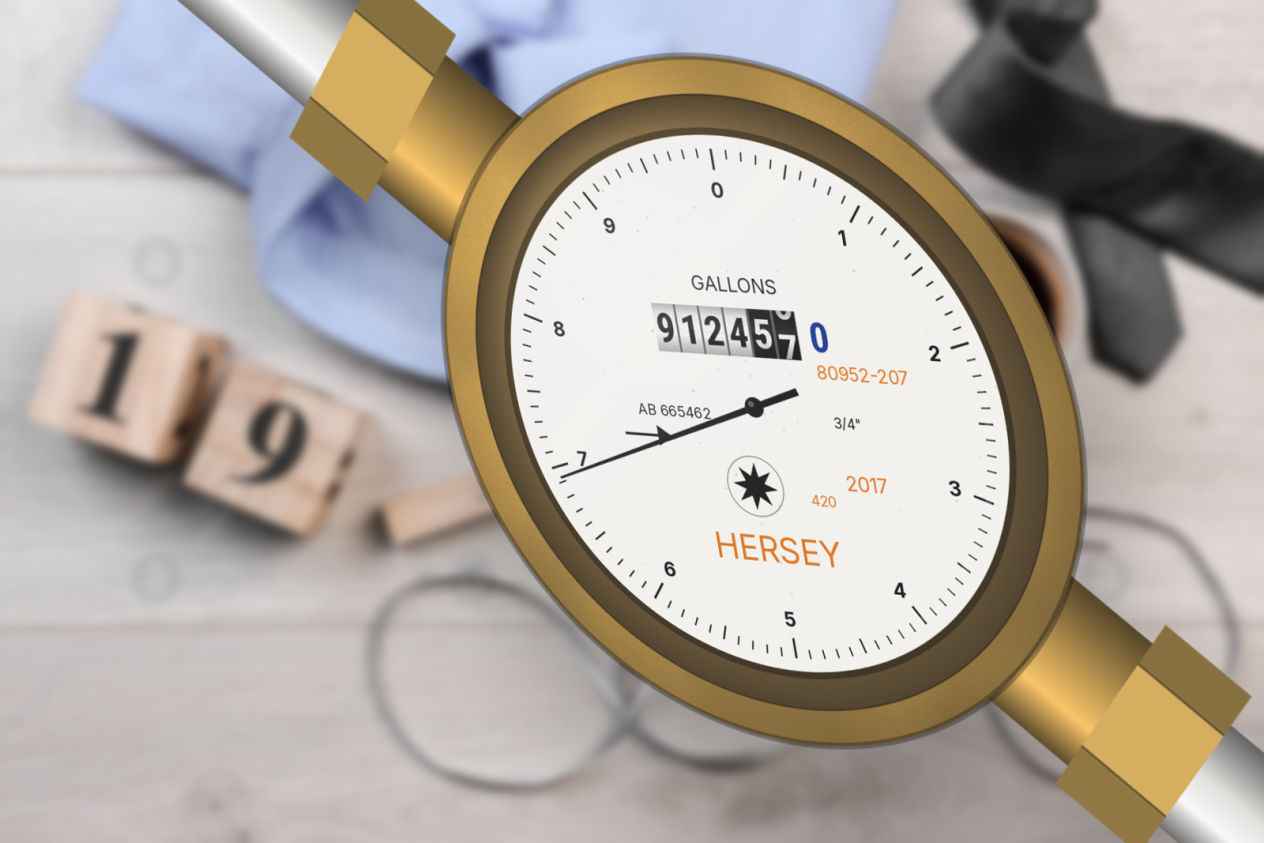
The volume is 9124566.9 gal
